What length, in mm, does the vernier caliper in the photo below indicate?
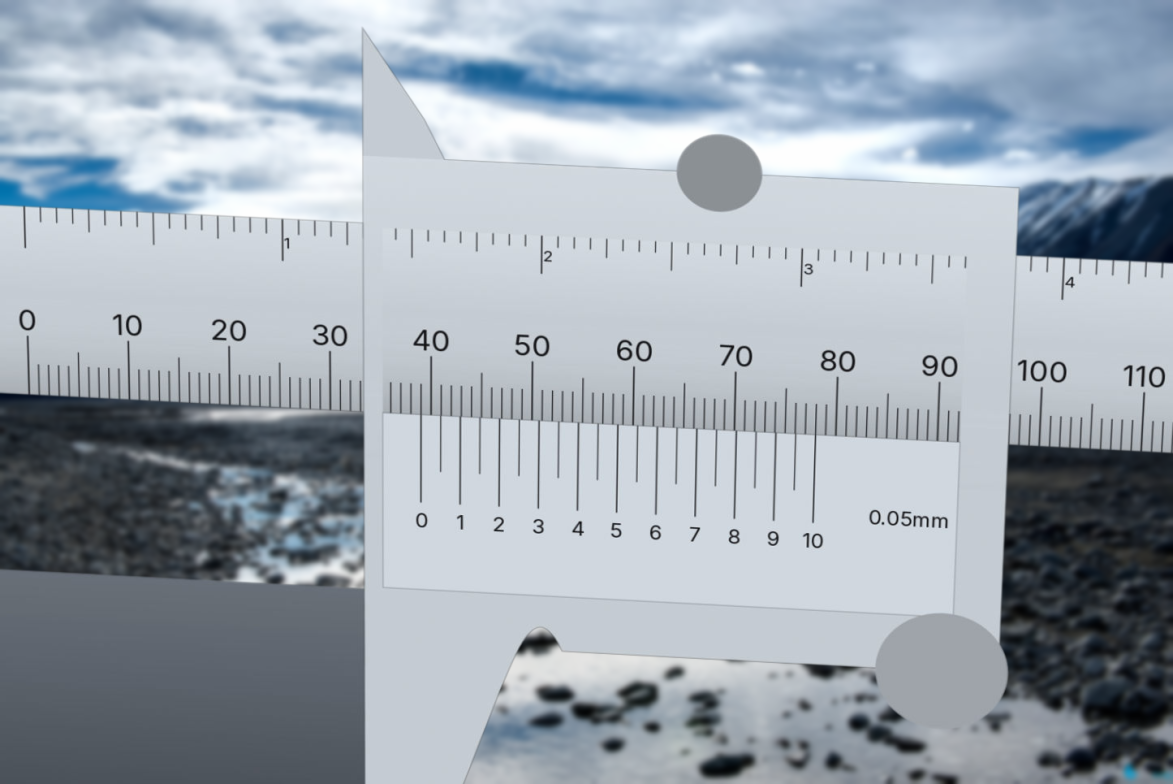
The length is 39.0 mm
